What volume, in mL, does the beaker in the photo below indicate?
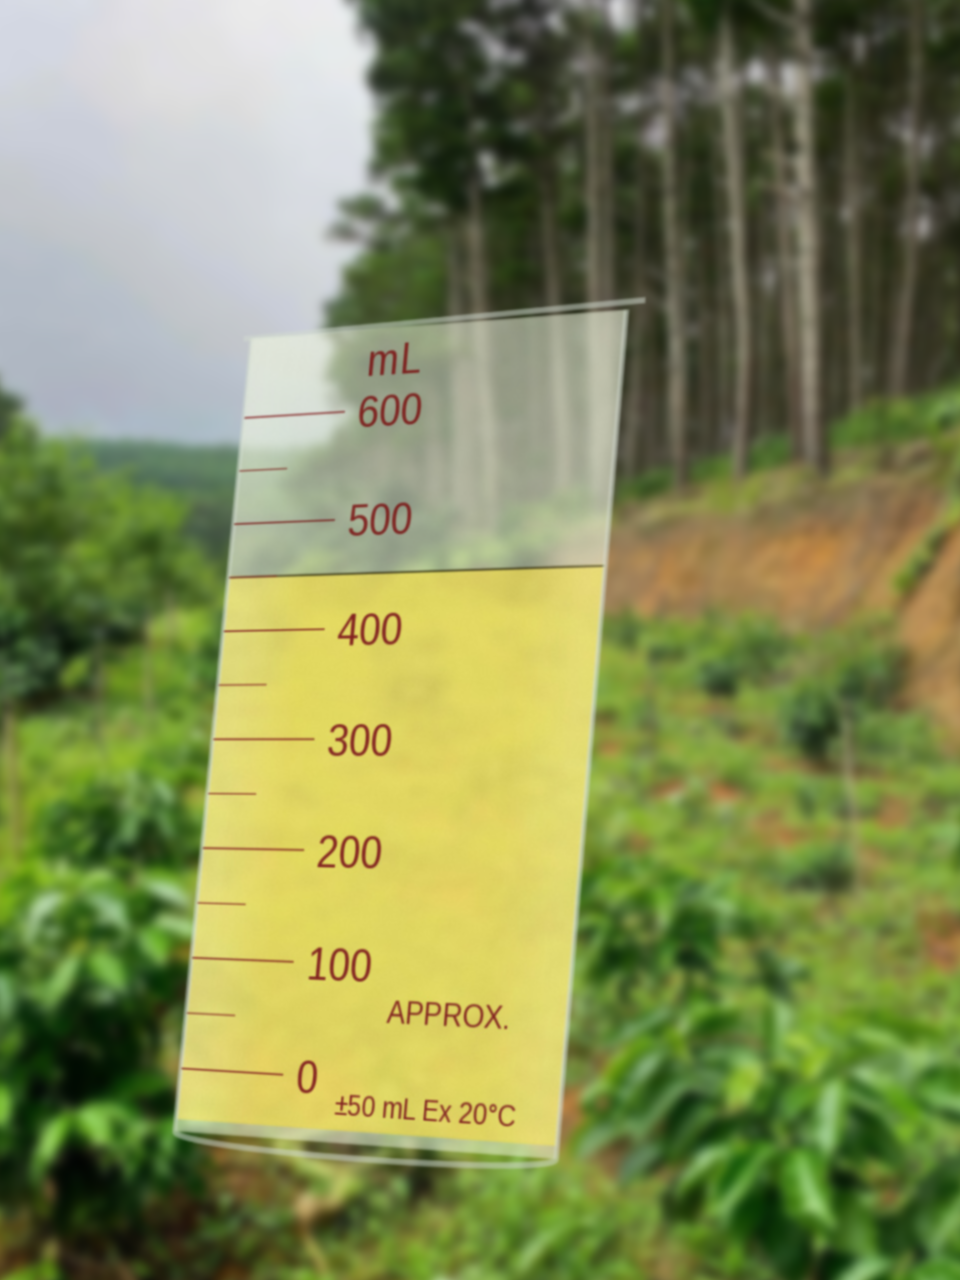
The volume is 450 mL
